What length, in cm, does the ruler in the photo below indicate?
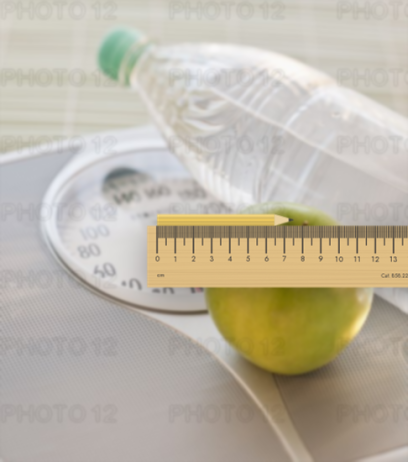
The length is 7.5 cm
